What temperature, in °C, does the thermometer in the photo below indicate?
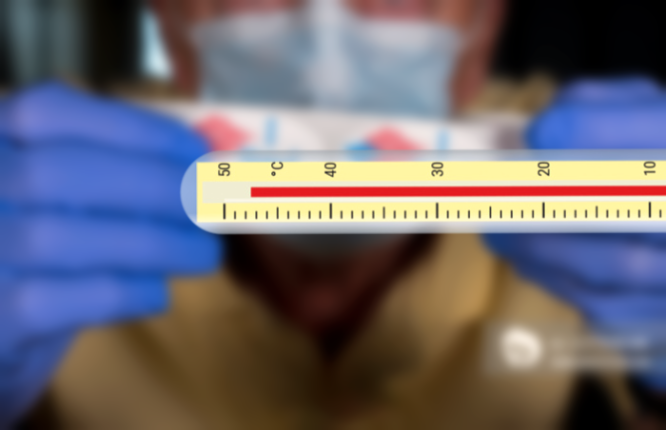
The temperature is 47.5 °C
